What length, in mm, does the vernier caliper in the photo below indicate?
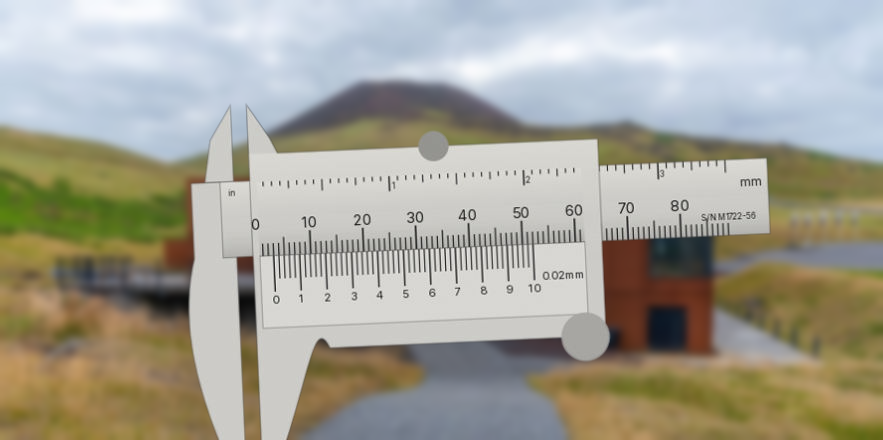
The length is 3.0 mm
